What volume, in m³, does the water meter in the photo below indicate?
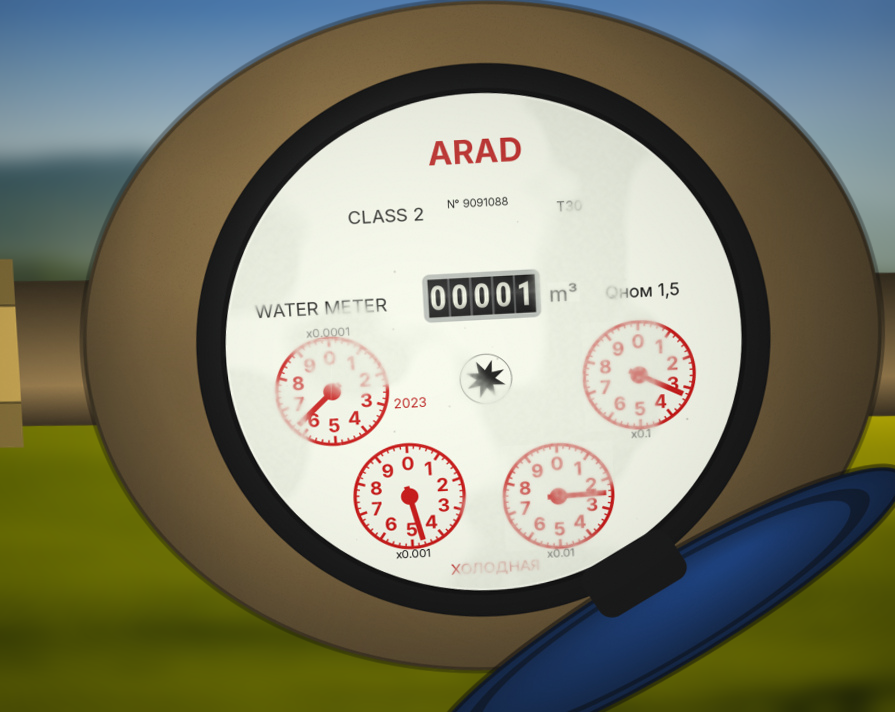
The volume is 1.3246 m³
